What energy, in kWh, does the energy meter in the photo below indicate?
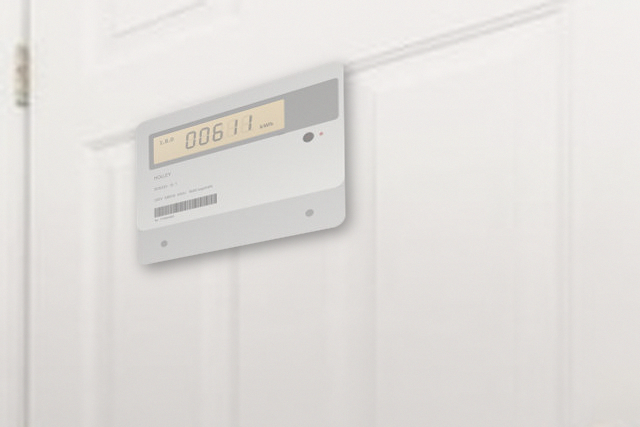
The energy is 611 kWh
